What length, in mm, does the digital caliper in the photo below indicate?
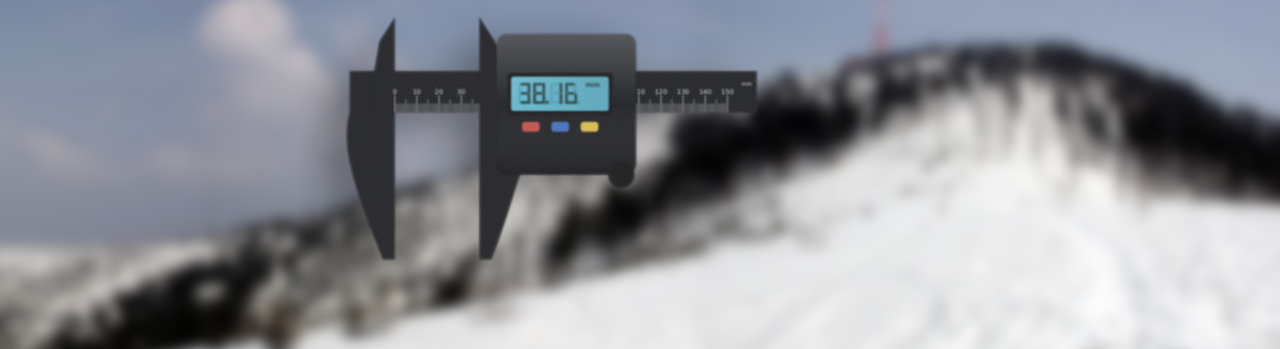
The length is 38.16 mm
